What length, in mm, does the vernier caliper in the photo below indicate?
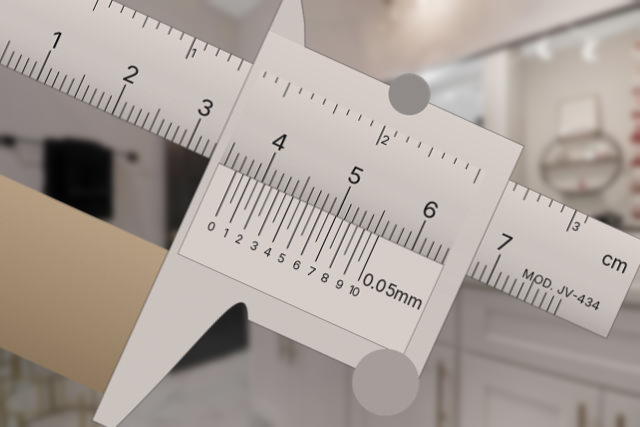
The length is 36.6 mm
